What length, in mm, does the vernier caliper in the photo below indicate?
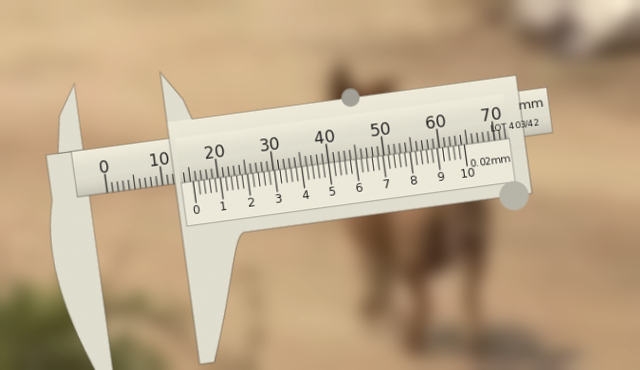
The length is 15.5 mm
